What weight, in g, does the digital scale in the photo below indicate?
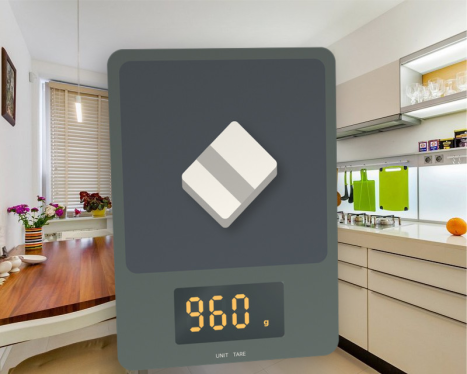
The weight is 960 g
